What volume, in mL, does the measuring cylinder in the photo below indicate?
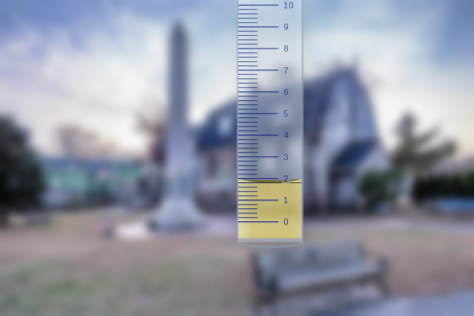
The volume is 1.8 mL
